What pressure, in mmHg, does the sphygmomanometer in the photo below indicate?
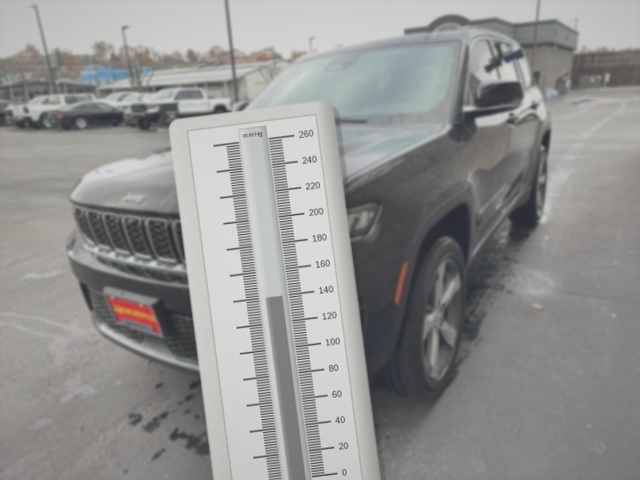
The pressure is 140 mmHg
